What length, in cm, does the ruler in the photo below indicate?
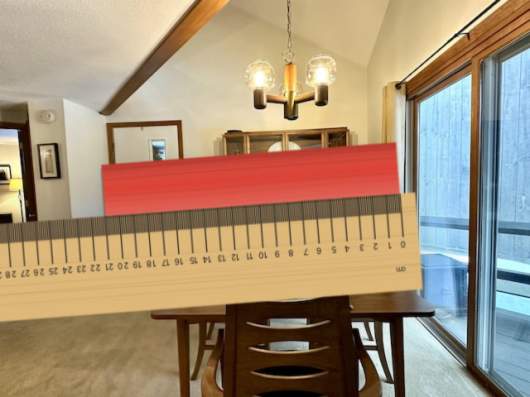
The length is 21 cm
